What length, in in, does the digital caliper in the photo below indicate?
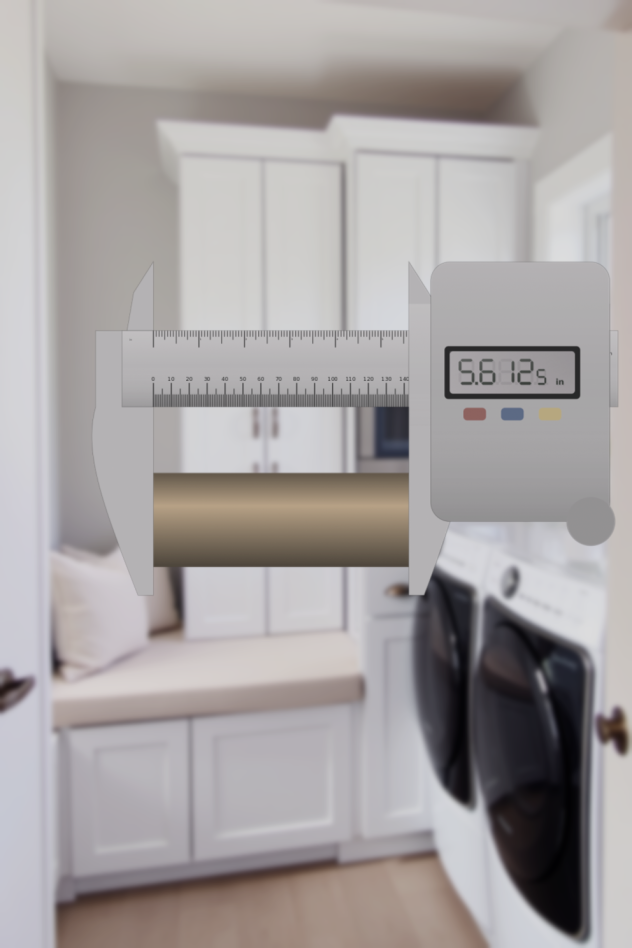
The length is 5.6125 in
